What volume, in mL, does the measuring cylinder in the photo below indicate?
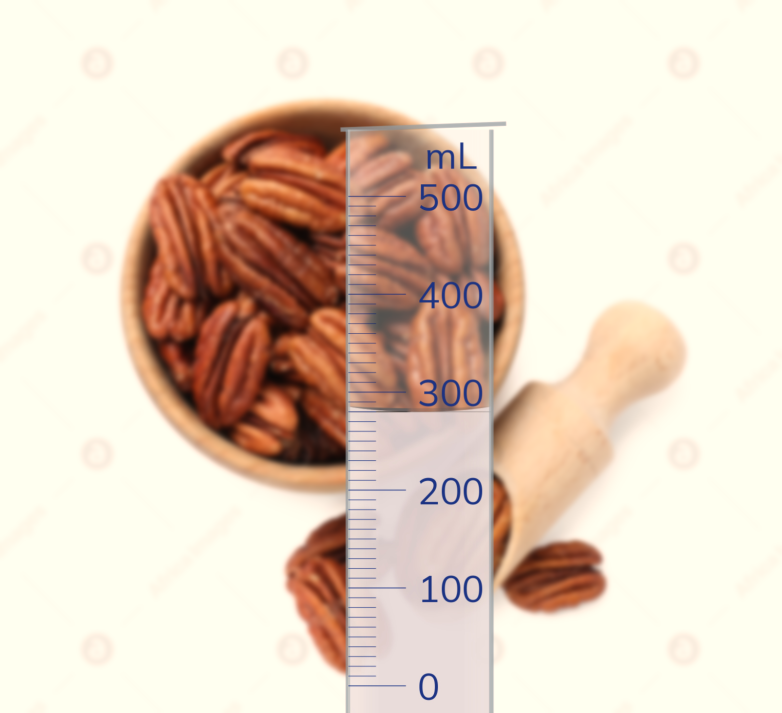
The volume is 280 mL
